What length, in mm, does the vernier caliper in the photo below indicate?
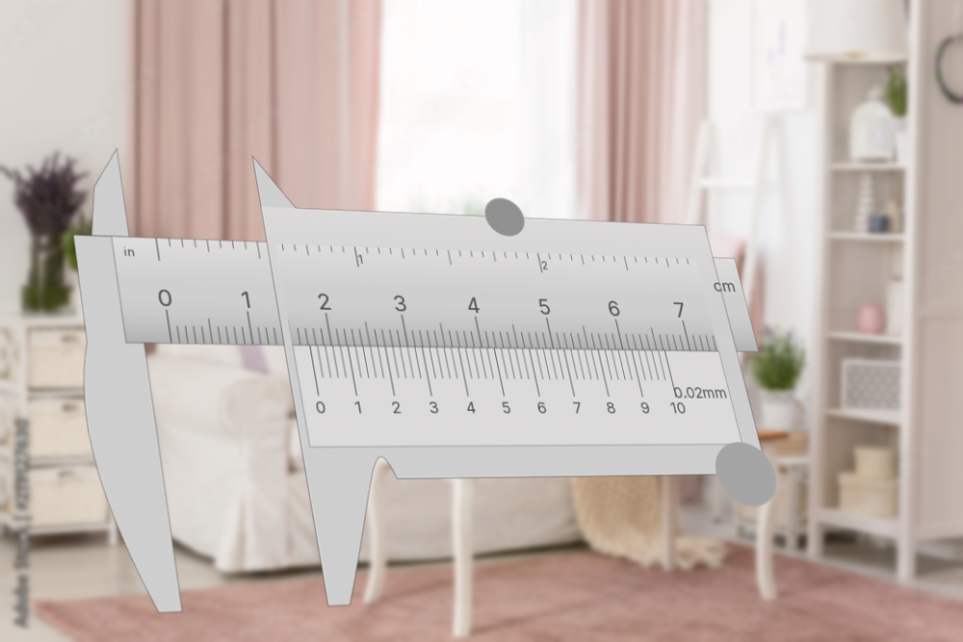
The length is 17.2 mm
